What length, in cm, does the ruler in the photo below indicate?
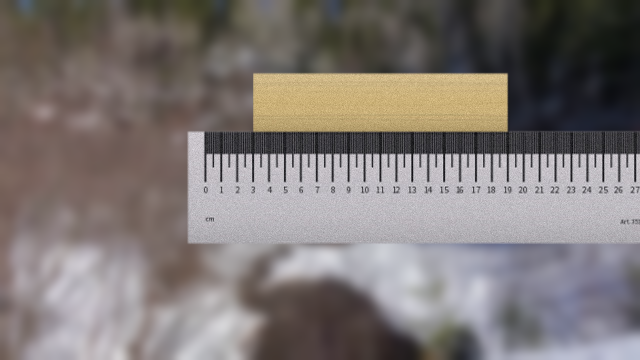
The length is 16 cm
